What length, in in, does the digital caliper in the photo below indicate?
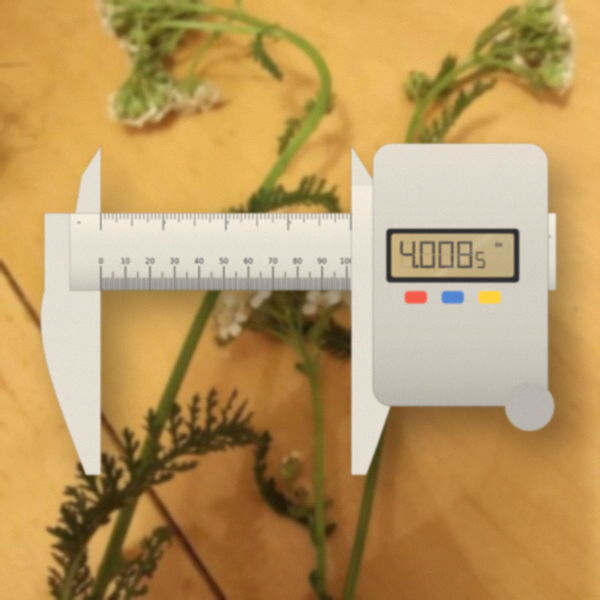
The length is 4.0085 in
